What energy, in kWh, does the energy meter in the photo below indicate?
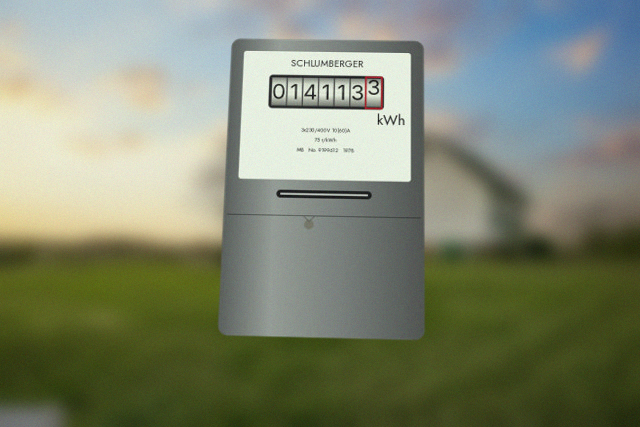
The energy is 14113.3 kWh
